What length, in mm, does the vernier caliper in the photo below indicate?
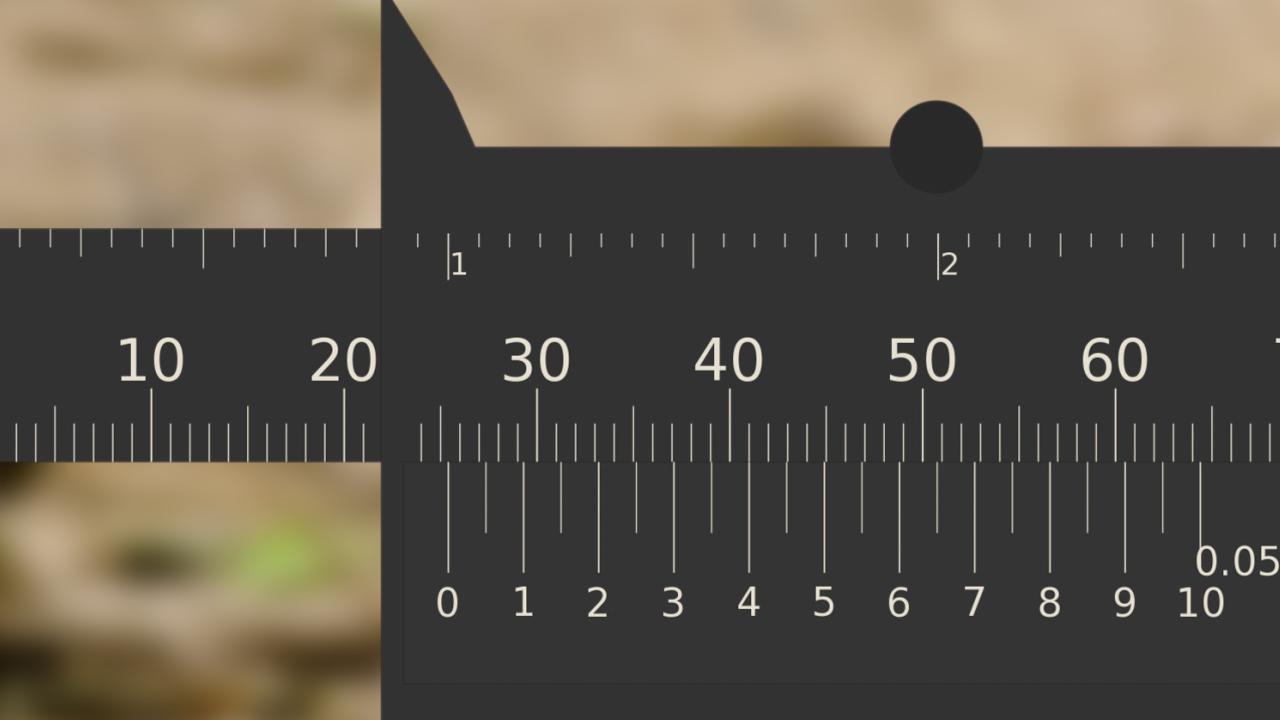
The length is 25.4 mm
